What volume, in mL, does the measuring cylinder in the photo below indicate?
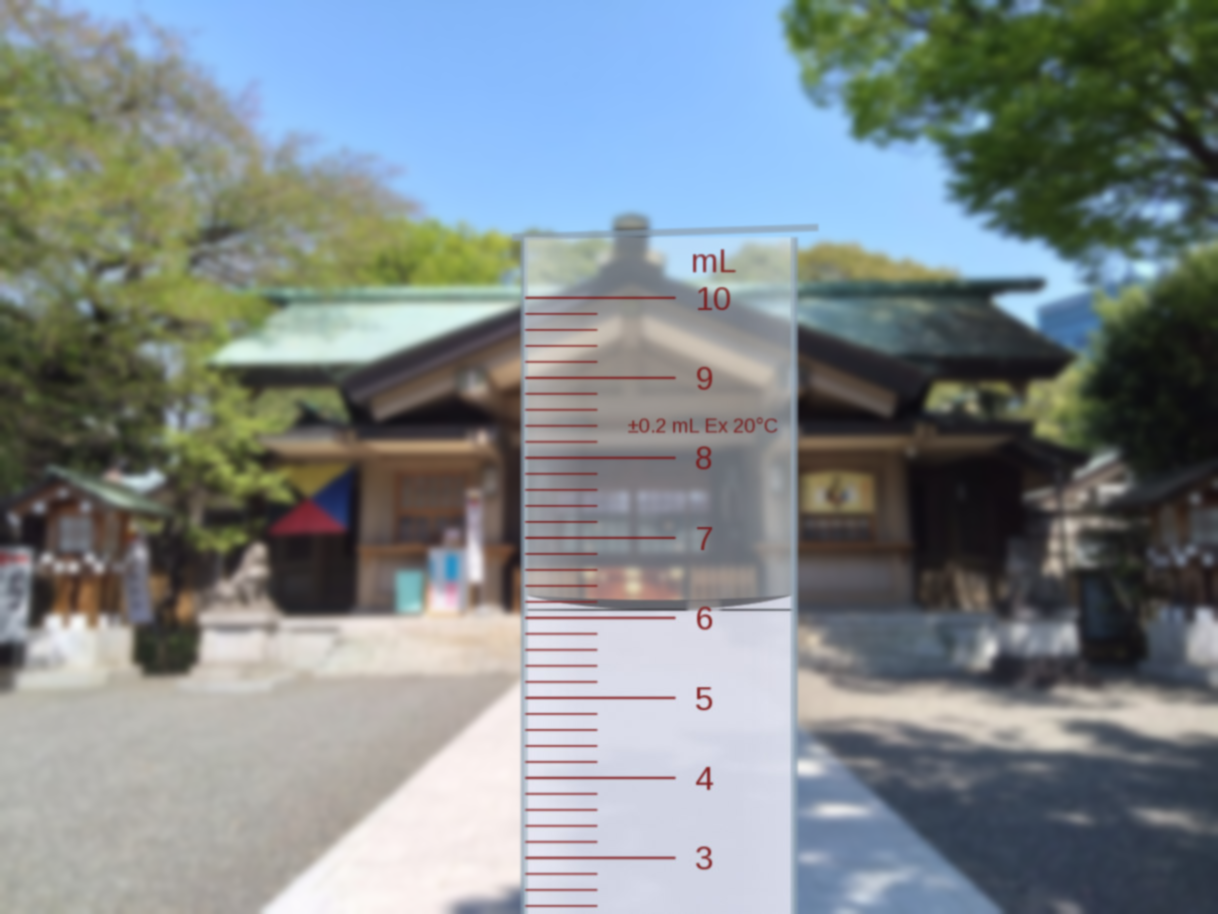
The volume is 6.1 mL
